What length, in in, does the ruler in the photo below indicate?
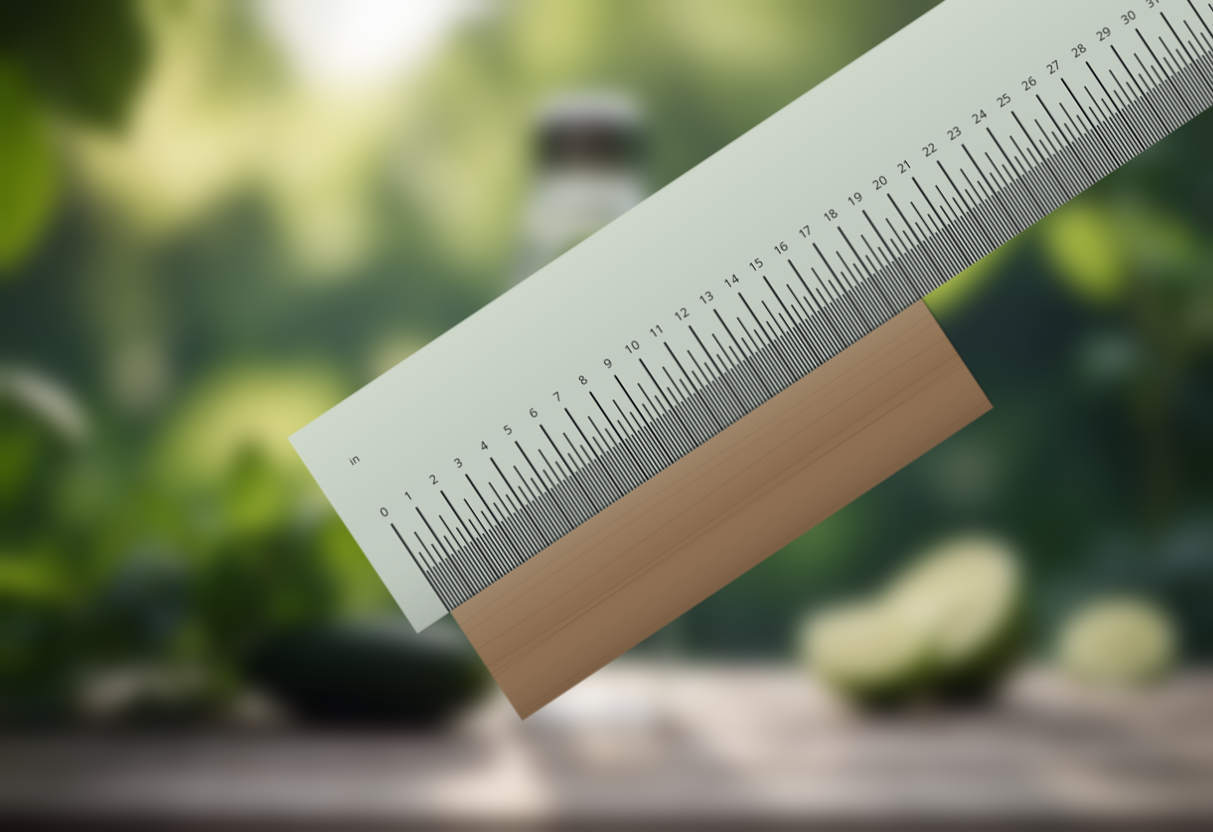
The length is 19 in
